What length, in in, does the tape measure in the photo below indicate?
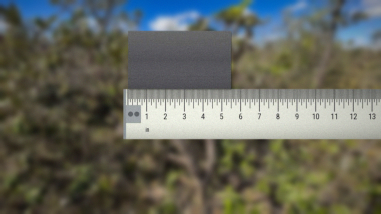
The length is 5.5 in
